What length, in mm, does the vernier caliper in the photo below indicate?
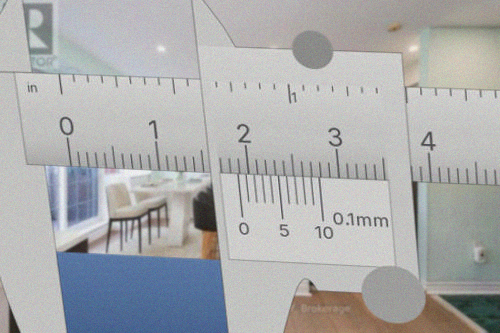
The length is 18.8 mm
